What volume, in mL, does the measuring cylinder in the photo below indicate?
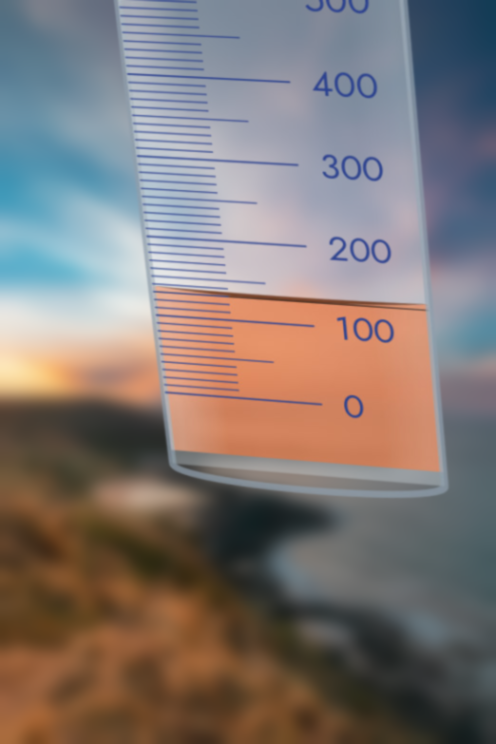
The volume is 130 mL
